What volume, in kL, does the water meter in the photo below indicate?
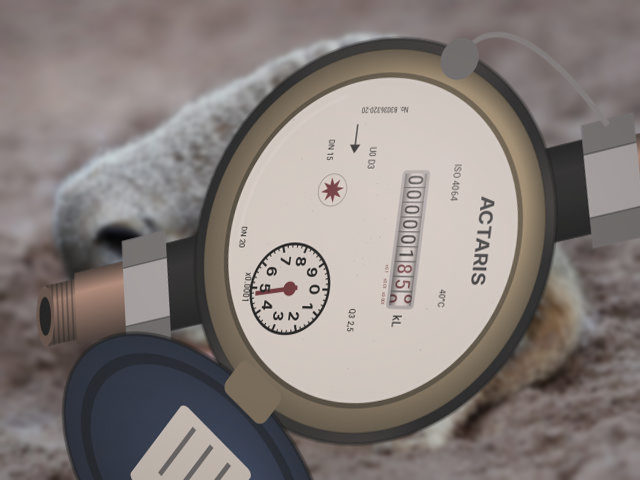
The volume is 1.8584 kL
